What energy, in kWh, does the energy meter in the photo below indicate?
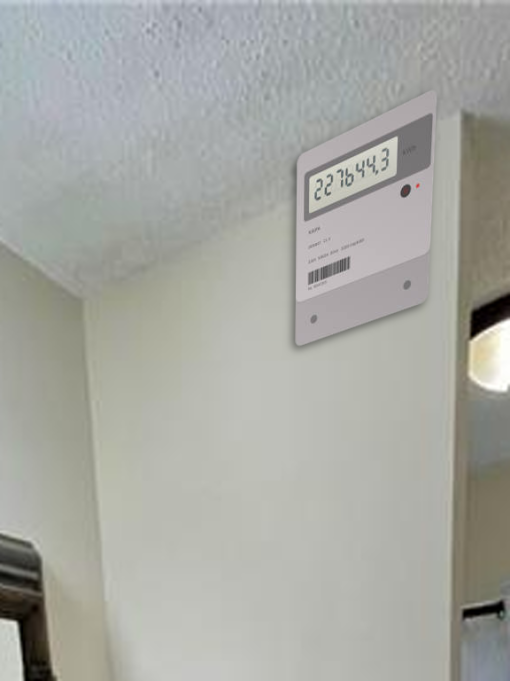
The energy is 227644.3 kWh
